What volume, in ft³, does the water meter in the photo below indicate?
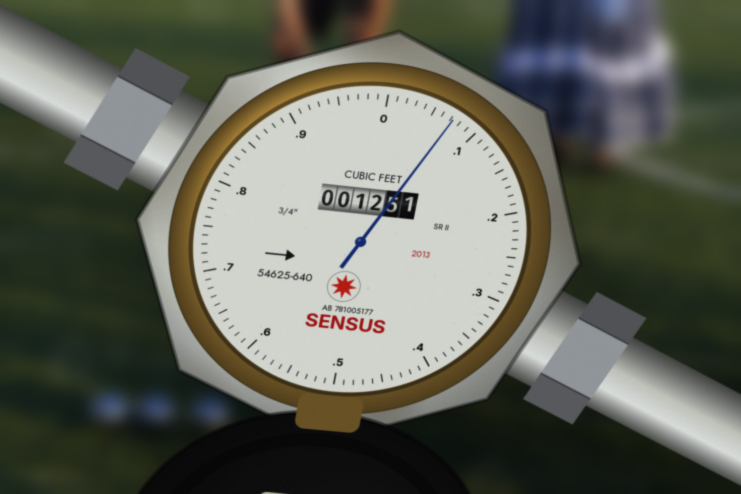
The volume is 1251.07 ft³
